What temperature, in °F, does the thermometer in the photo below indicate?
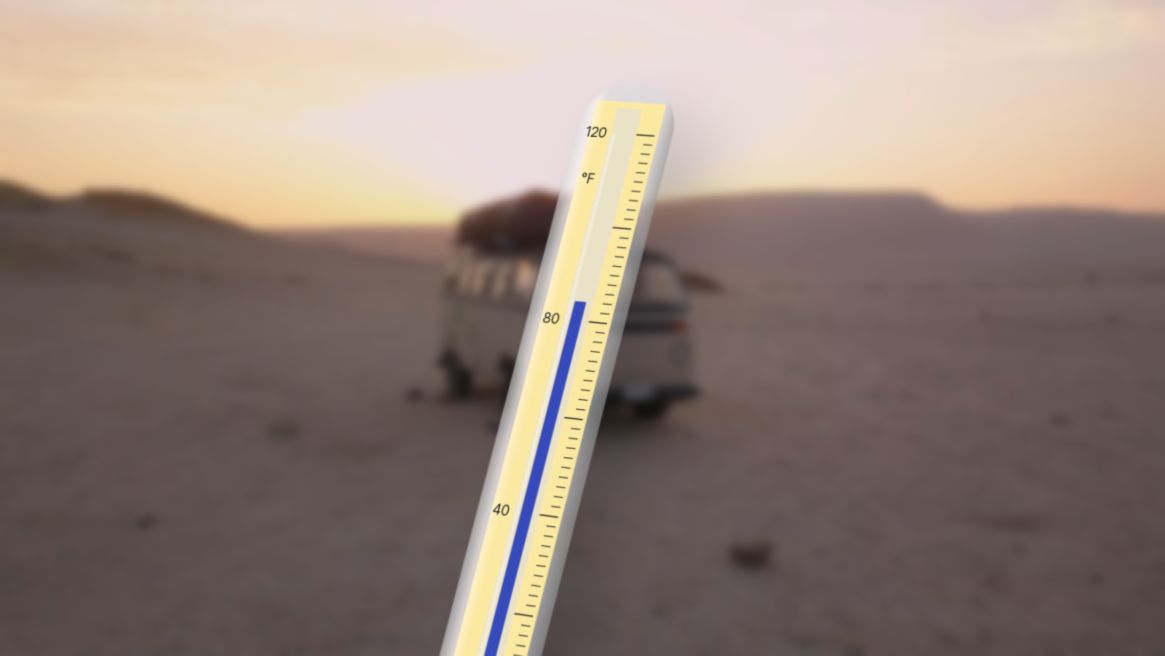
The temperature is 84 °F
